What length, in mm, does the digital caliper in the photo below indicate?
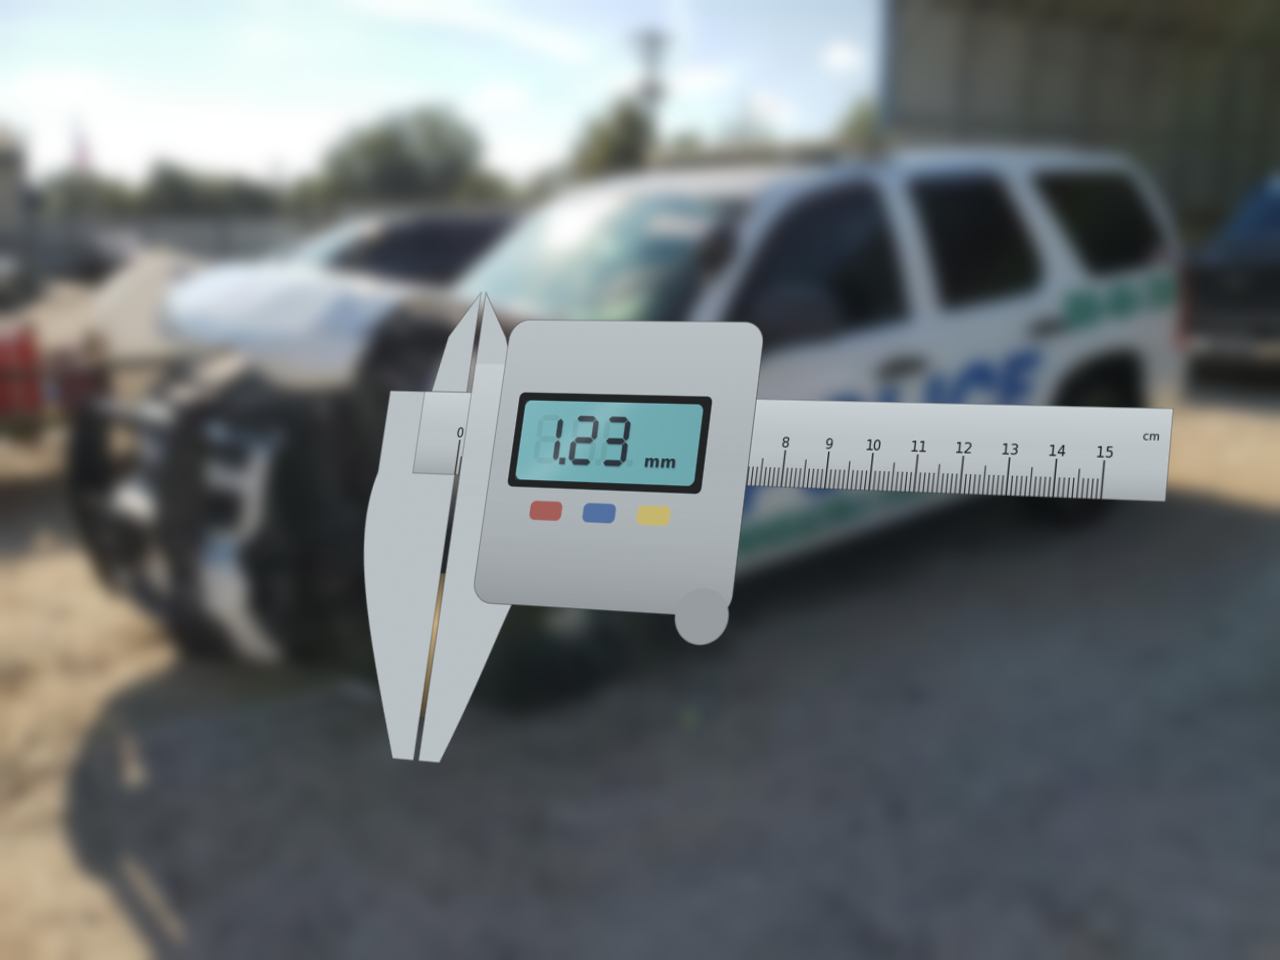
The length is 1.23 mm
